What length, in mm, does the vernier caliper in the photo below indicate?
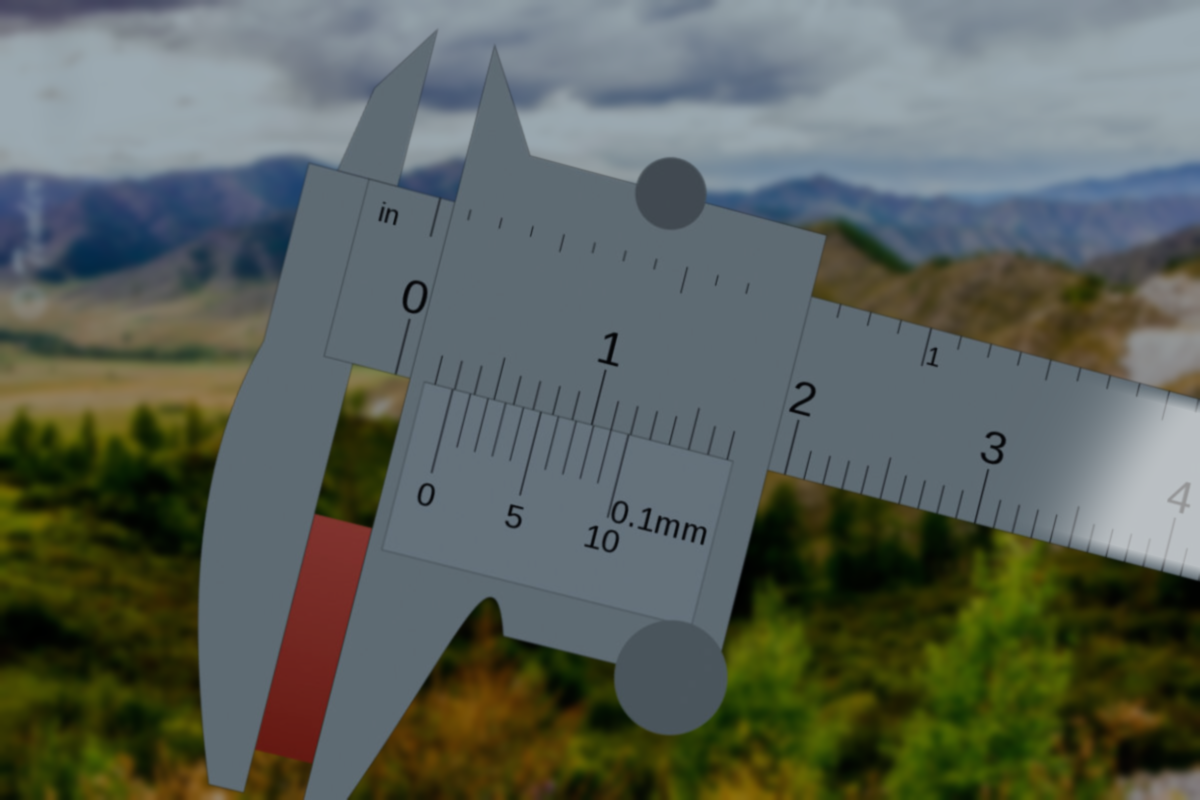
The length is 2.9 mm
